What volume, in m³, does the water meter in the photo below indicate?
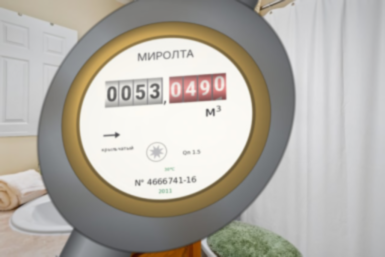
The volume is 53.0490 m³
